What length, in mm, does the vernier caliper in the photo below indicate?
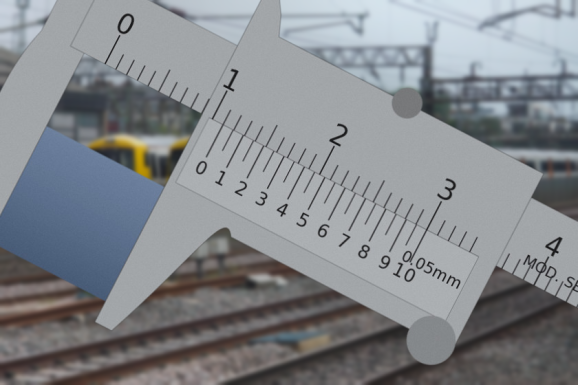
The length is 11.0 mm
